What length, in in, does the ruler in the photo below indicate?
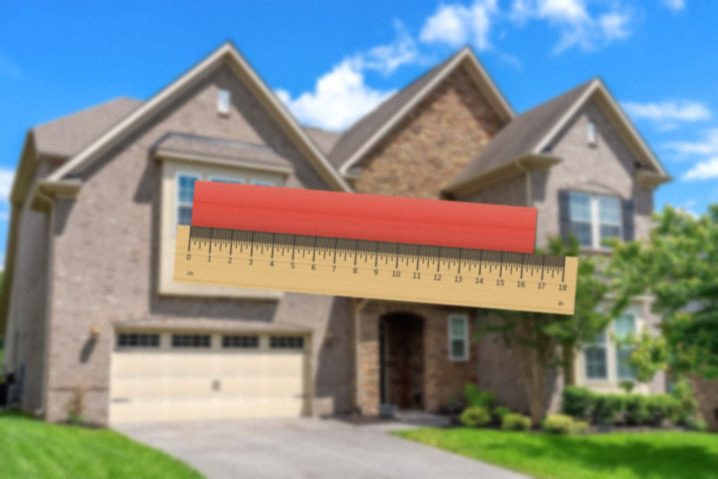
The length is 16.5 in
